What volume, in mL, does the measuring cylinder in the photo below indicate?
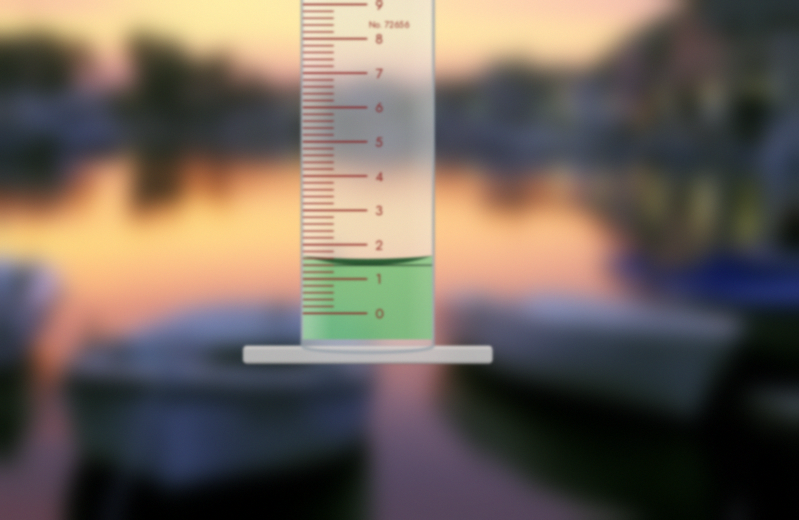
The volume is 1.4 mL
